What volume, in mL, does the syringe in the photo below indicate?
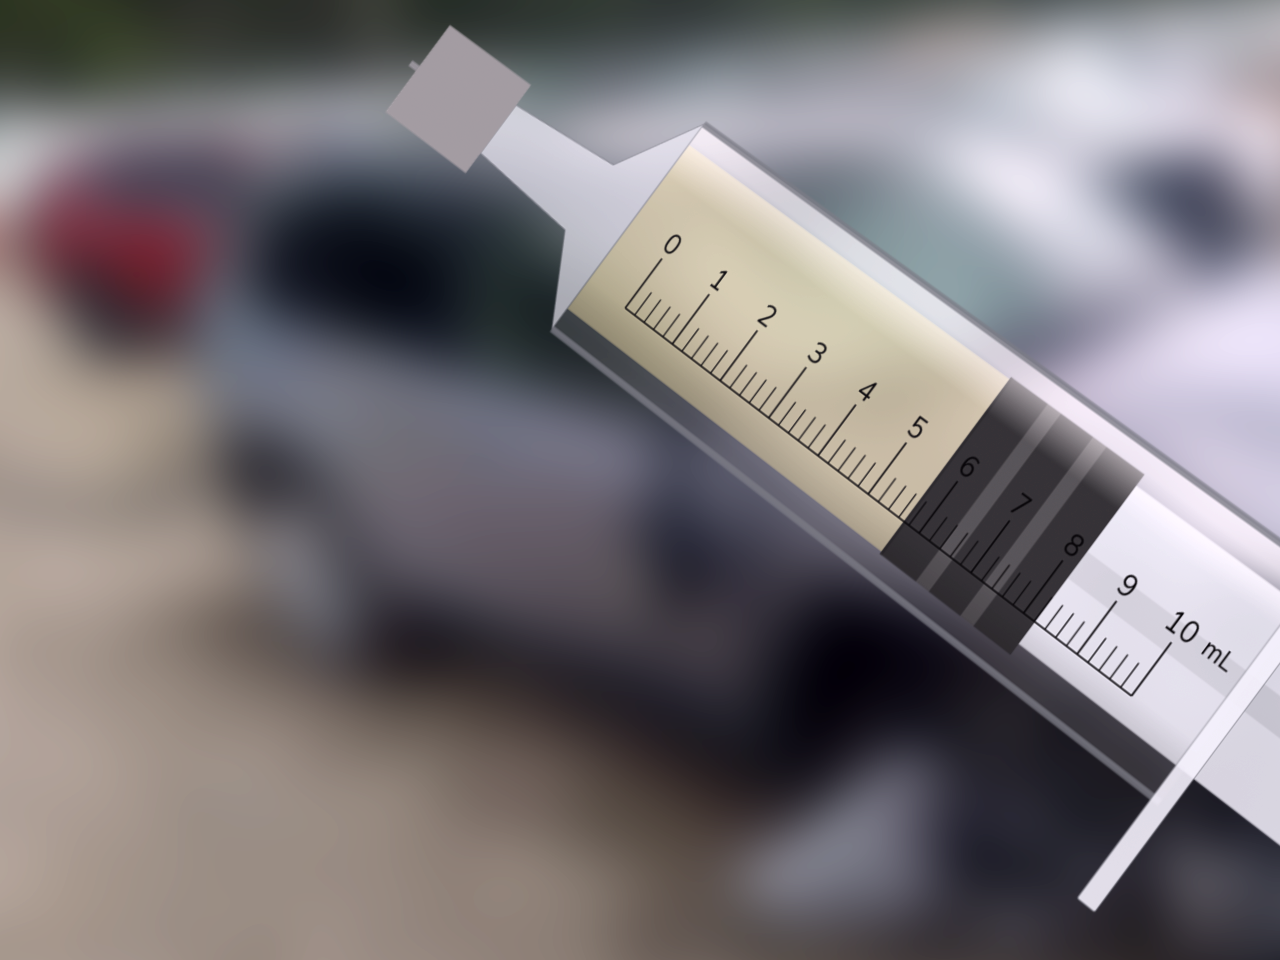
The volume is 5.7 mL
